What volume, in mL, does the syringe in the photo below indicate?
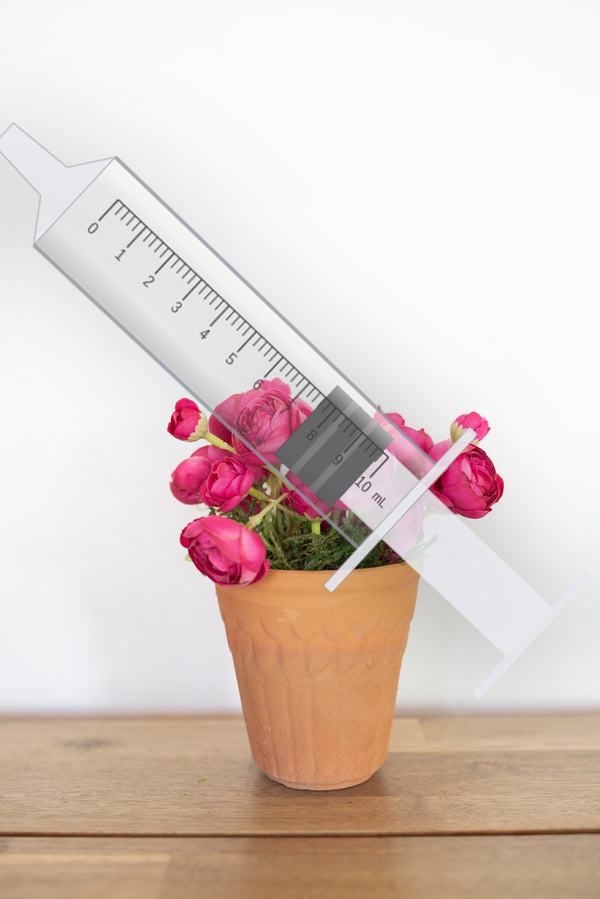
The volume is 7.6 mL
